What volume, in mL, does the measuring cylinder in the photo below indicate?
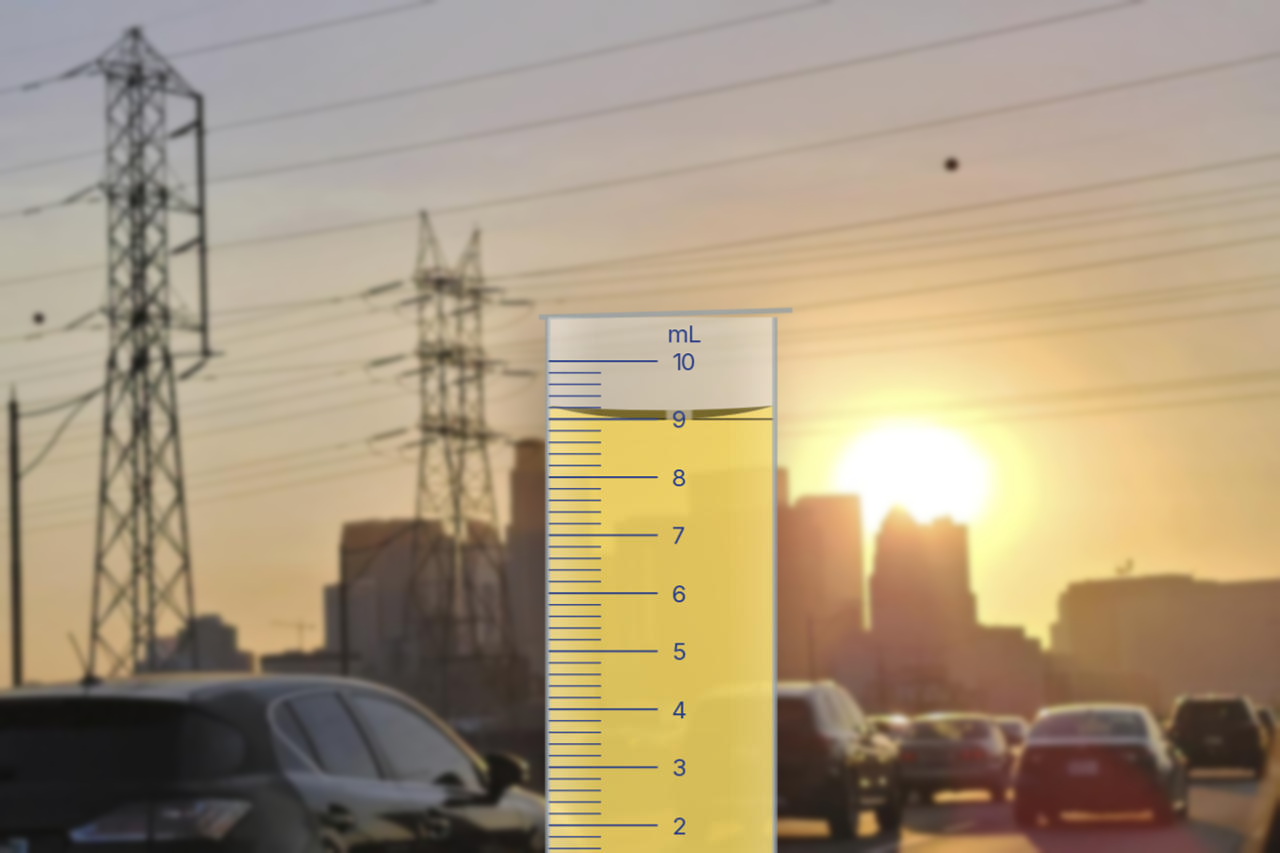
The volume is 9 mL
